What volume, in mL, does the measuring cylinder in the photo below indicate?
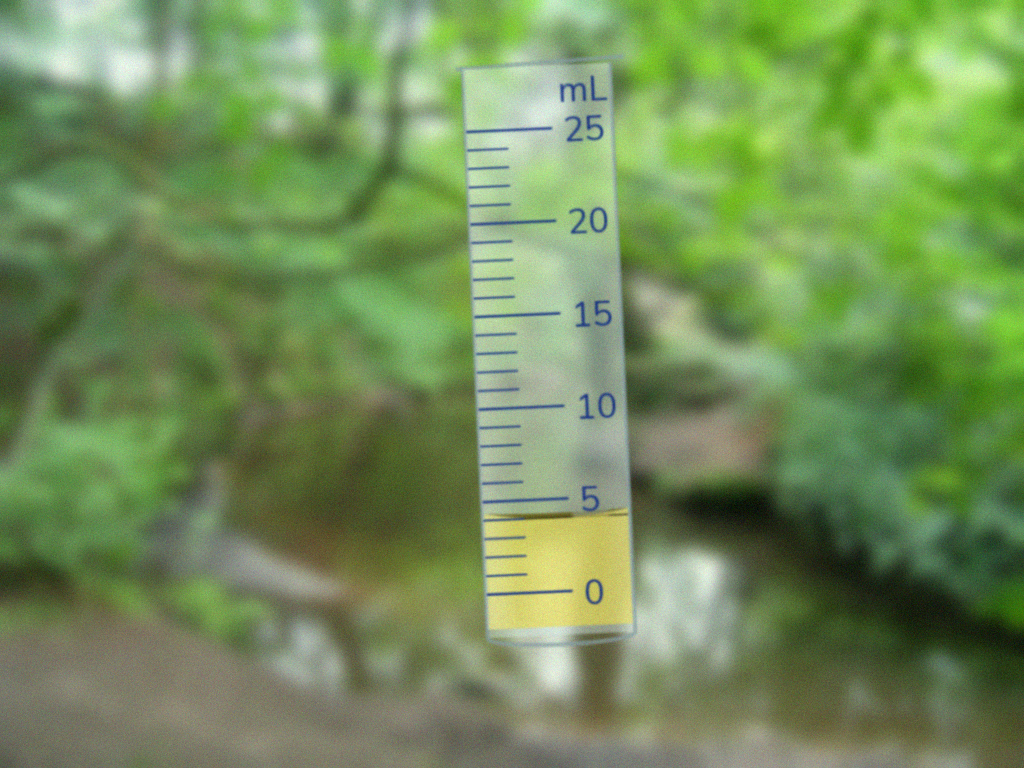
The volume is 4 mL
